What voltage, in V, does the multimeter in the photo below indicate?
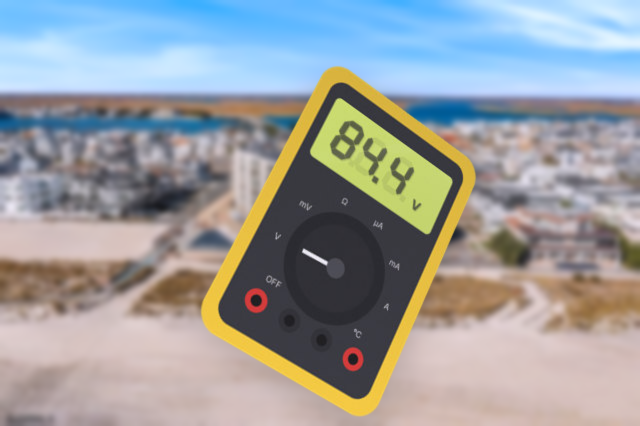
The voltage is 84.4 V
